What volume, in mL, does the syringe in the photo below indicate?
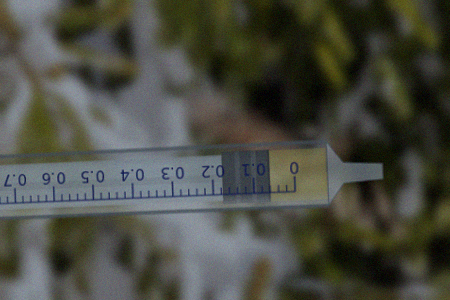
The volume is 0.06 mL
